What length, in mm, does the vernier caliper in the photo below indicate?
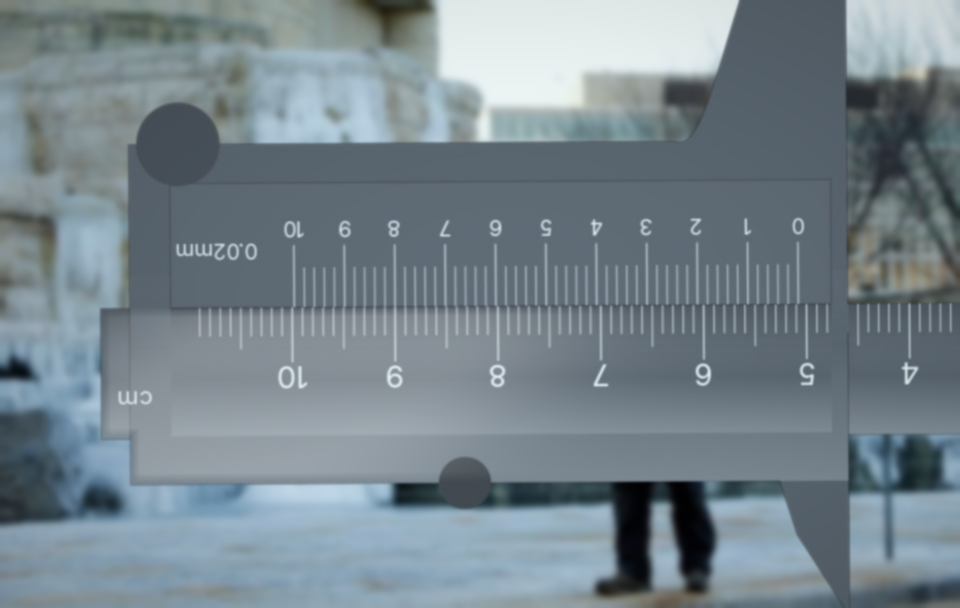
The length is 50.8 mm
